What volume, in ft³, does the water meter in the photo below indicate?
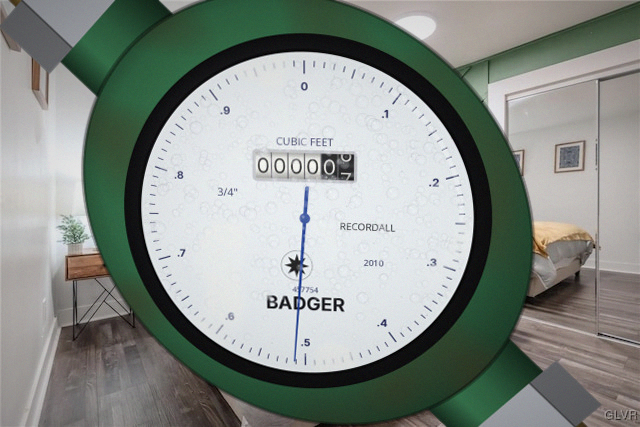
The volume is 6.51 ft³
